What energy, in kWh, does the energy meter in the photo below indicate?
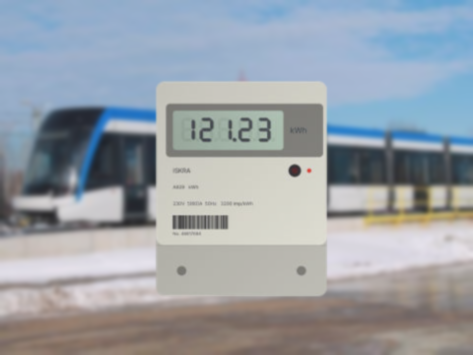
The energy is 121.23 kWh
